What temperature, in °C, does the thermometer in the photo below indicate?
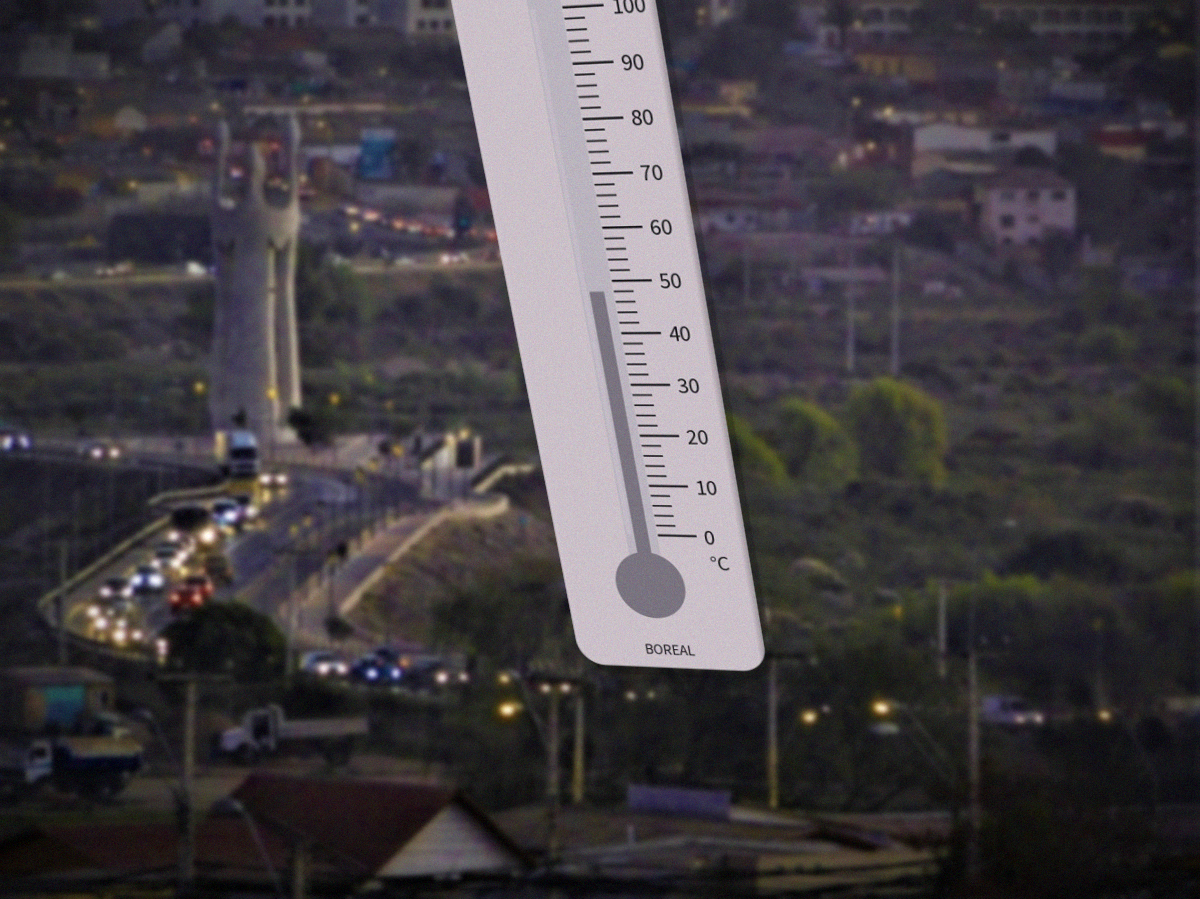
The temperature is 48 °C
